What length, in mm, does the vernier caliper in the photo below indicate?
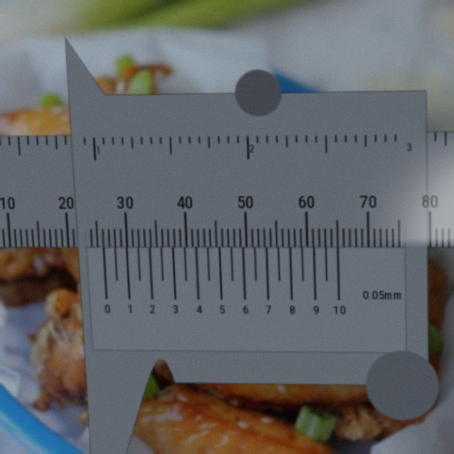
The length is 26.0 mm
